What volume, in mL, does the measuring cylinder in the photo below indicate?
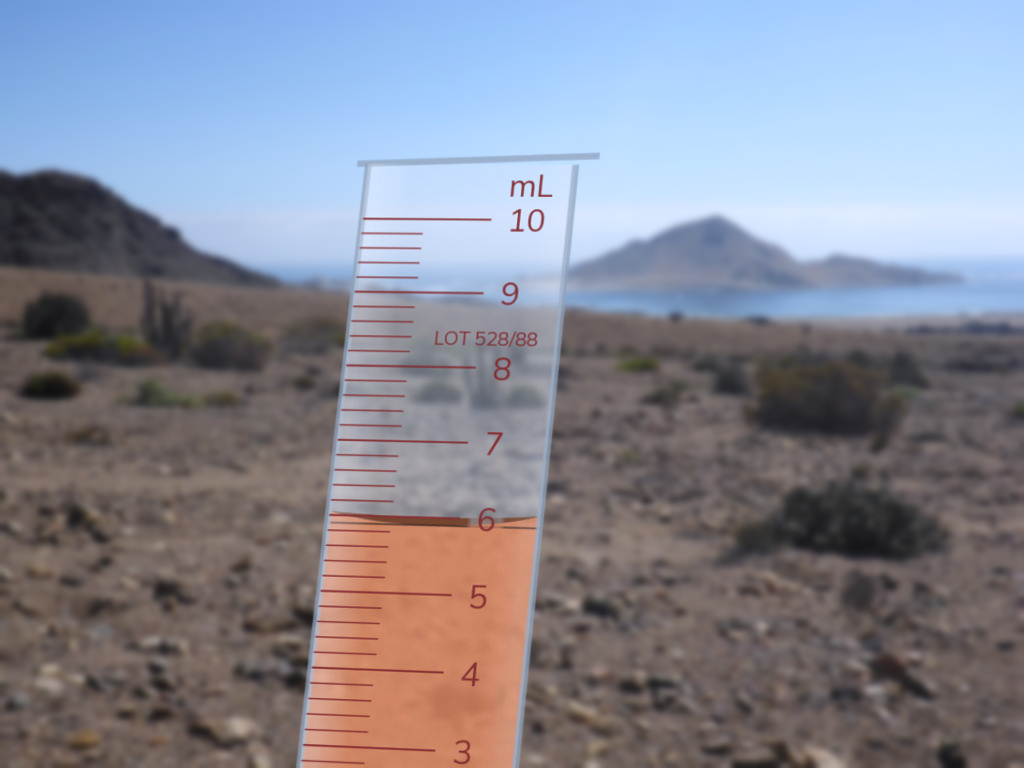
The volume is 5.9 mL
